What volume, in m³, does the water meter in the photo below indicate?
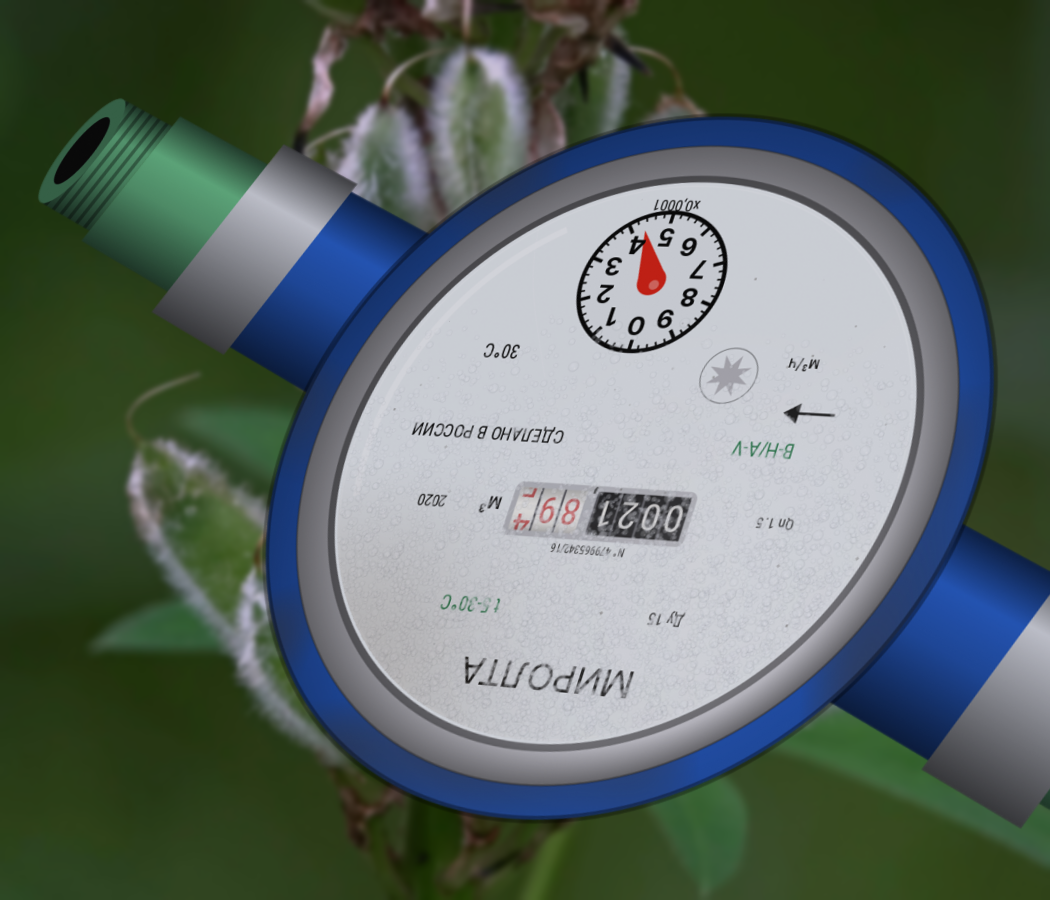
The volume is 21.8944 m³
